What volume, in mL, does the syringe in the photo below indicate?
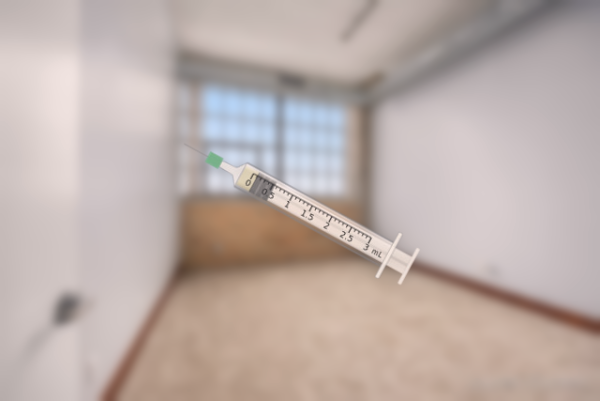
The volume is 0.1 mL
